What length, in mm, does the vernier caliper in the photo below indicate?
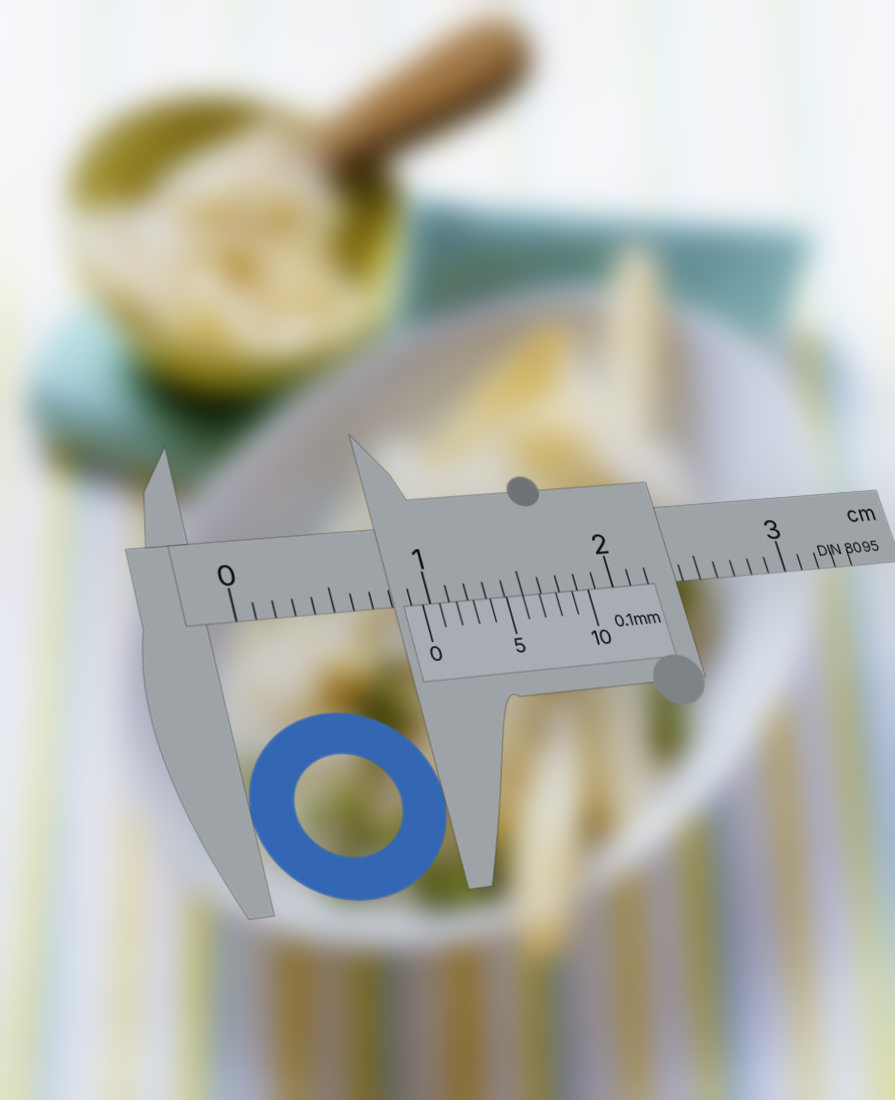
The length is 9.6 mm
